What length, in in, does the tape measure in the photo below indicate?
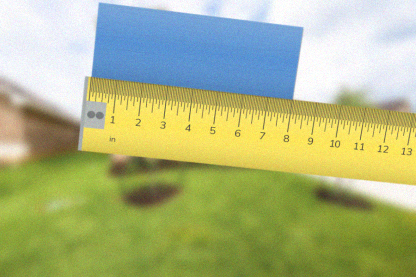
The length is 8 in
